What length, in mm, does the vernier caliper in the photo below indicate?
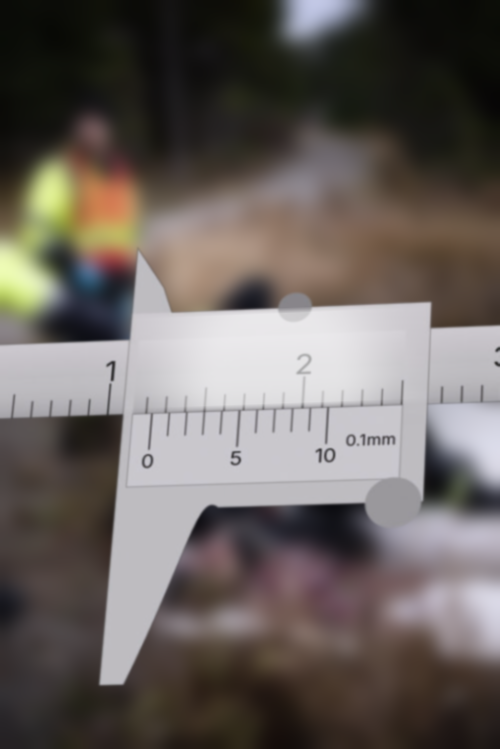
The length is 12.3 mm
